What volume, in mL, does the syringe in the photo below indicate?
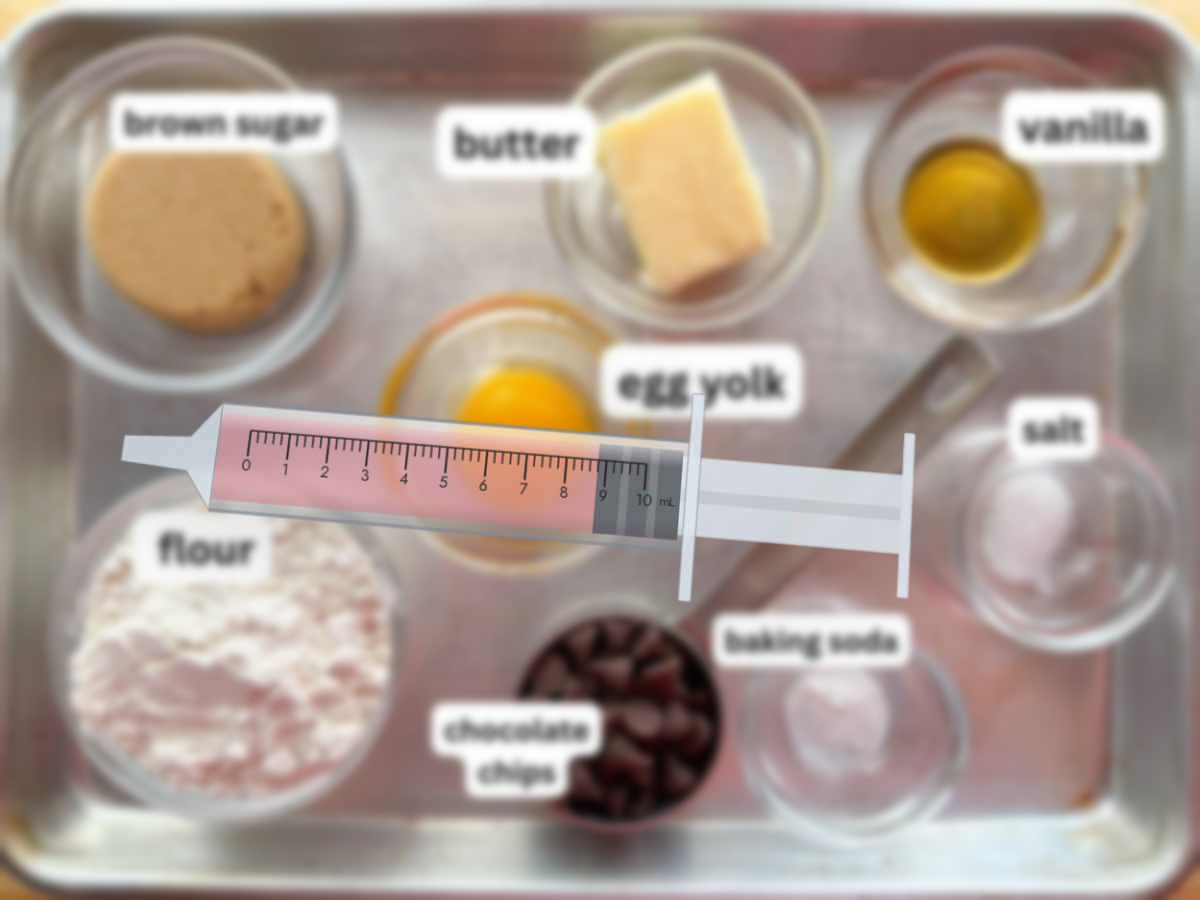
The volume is 8.8 mL
